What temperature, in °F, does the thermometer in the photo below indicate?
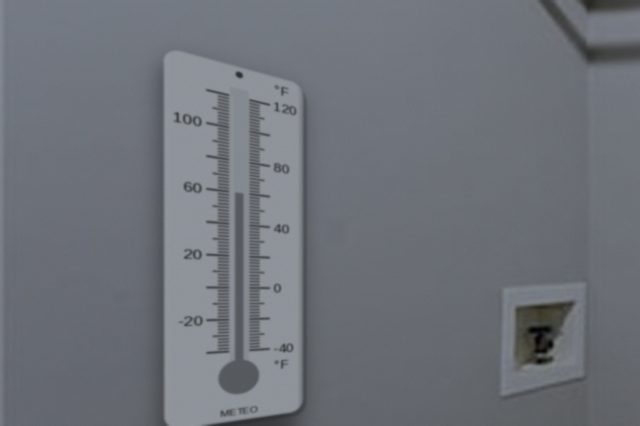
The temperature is 60 °F
